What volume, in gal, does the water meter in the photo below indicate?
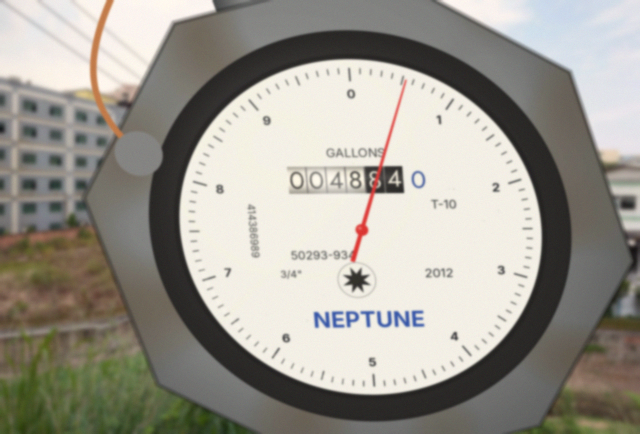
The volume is 48840.5 gal
